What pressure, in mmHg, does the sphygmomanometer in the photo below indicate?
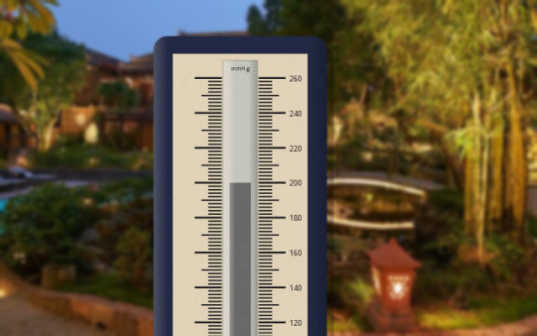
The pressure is 200 mmHg
